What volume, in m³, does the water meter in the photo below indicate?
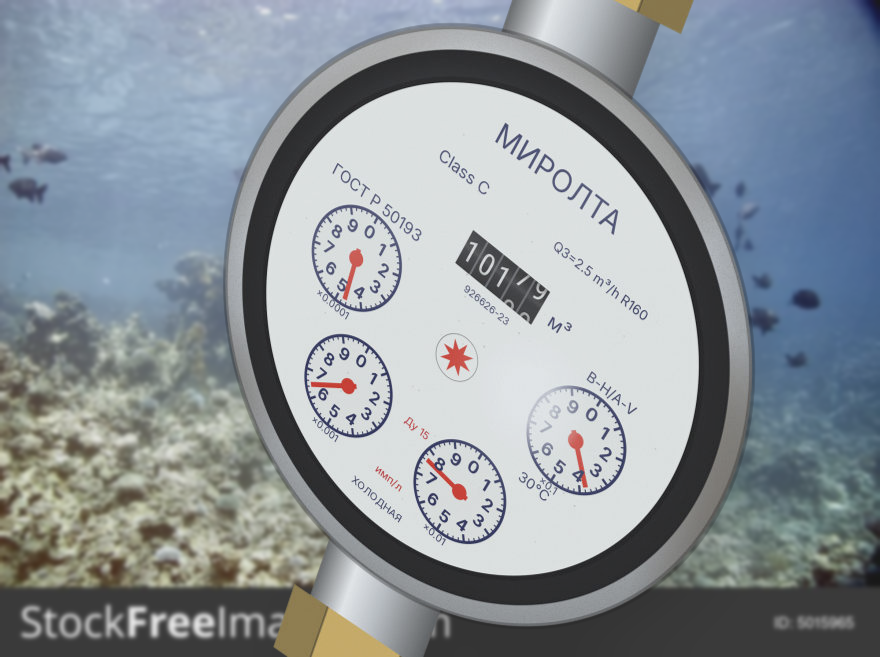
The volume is 10179.3764 m³
